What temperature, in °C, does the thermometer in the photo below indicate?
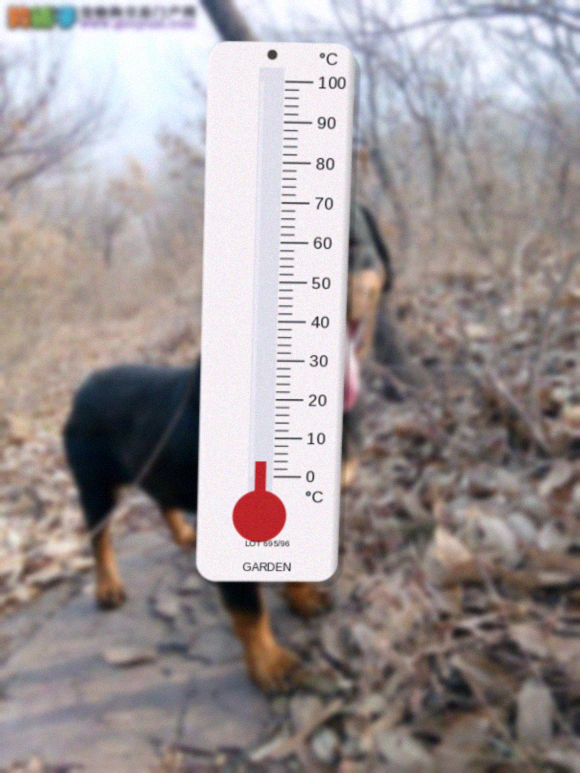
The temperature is 4 °C
